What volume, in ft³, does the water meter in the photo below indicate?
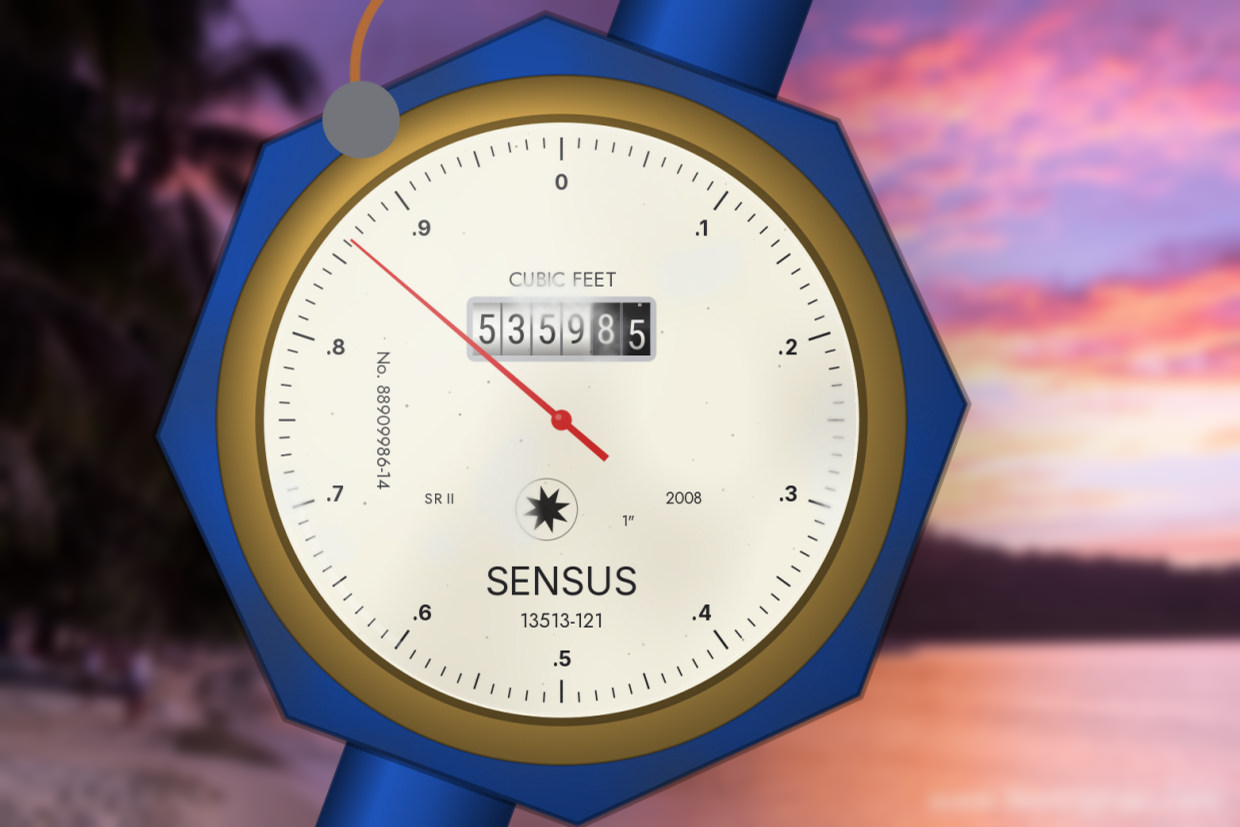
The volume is 535984.86 ft³
